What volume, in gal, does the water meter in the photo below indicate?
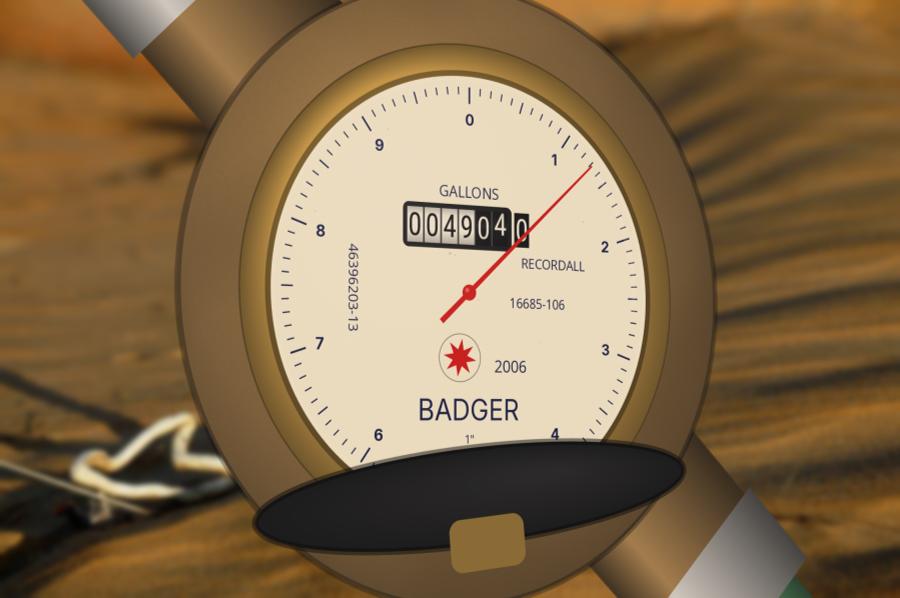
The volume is 49041.3 gal
